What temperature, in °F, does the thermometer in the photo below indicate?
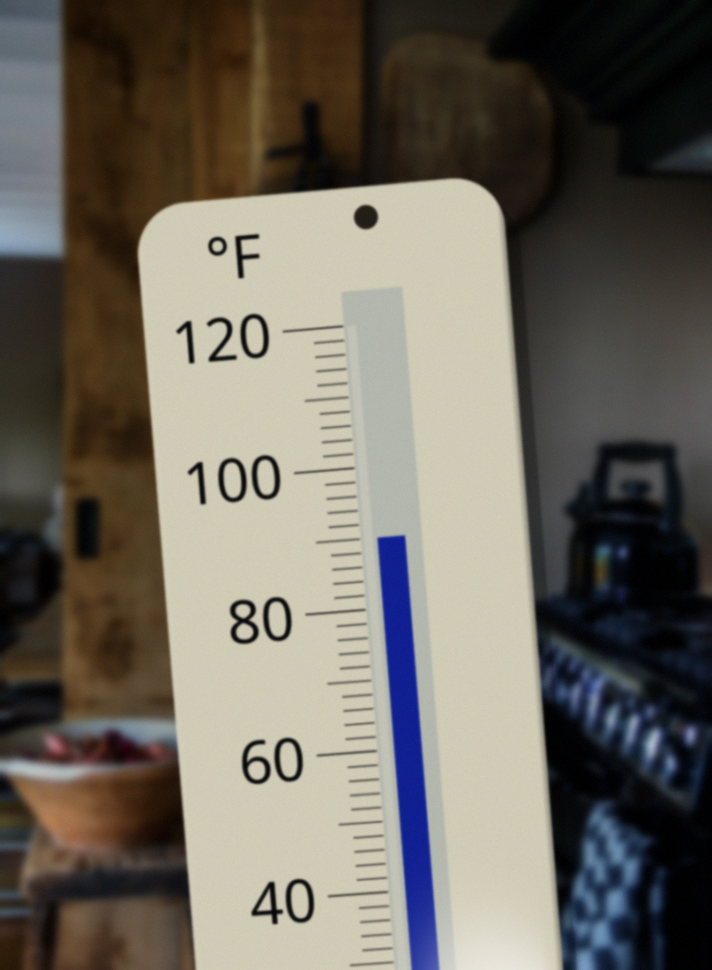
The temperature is 90 °F
